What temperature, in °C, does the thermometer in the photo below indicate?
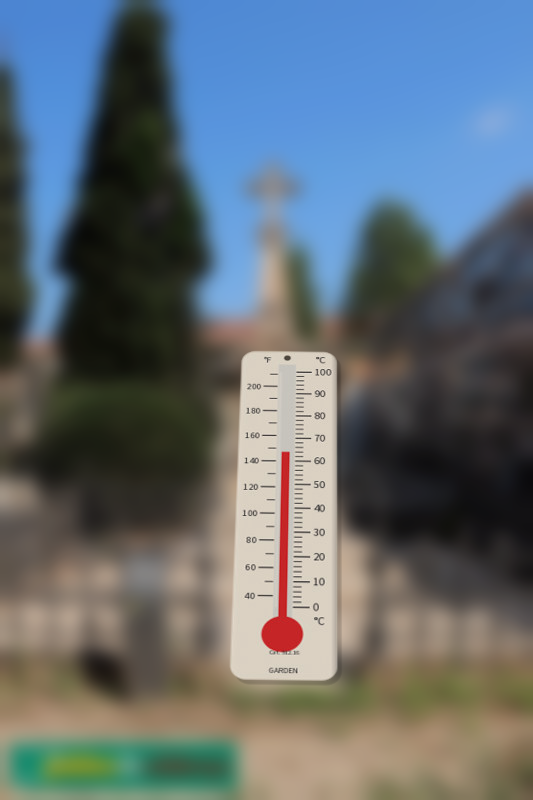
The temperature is 64 °C
